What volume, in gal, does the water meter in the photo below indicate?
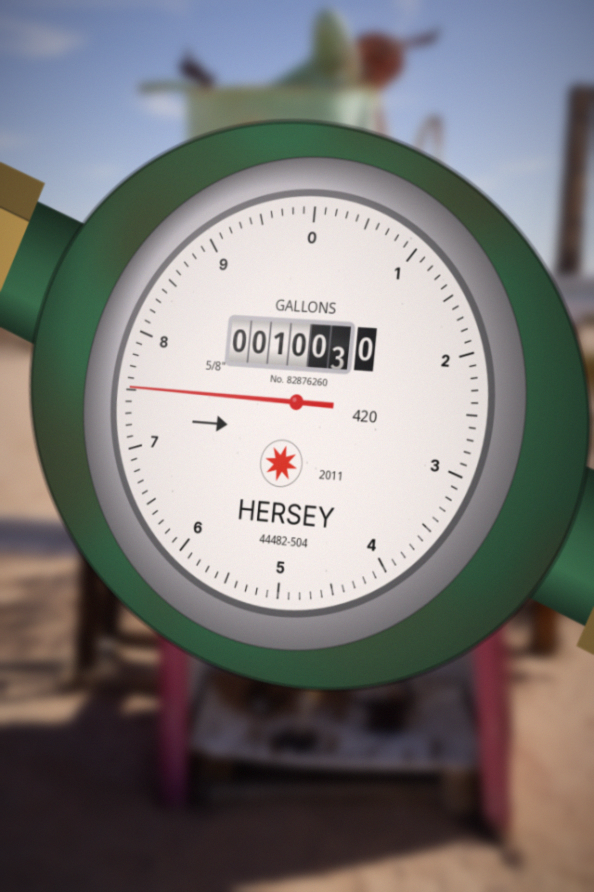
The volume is 10027.5 gal
